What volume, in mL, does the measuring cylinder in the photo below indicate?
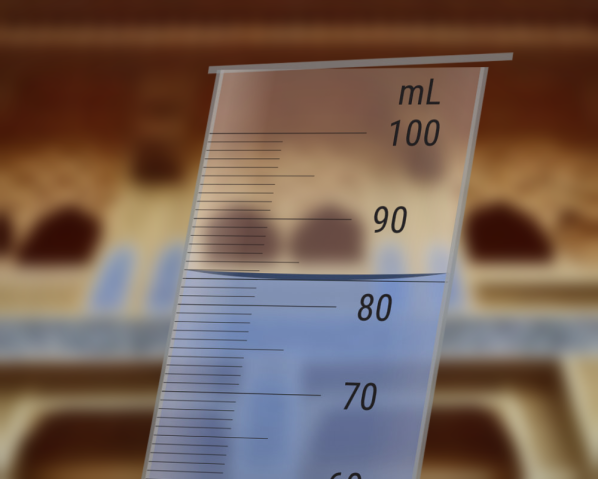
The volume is 83 mL
